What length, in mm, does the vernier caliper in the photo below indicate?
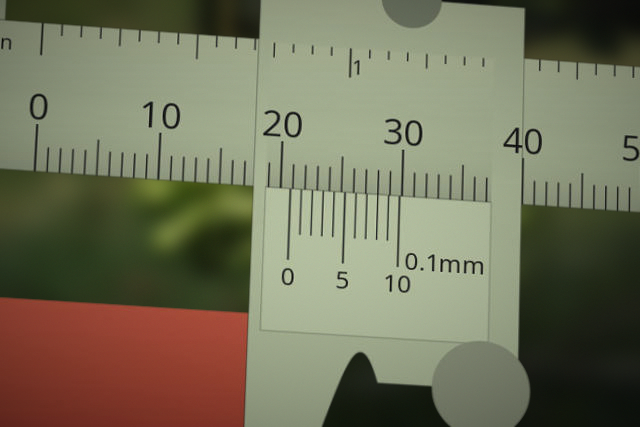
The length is 20.8 mm
